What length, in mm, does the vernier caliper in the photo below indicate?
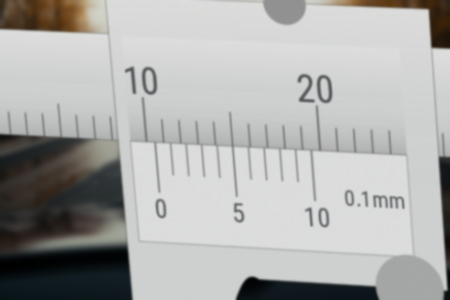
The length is 10.5 mm
